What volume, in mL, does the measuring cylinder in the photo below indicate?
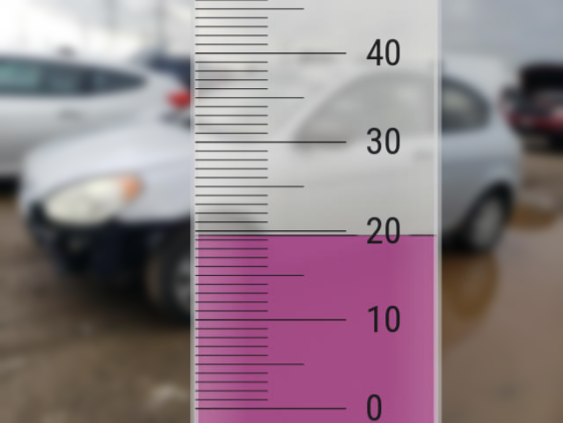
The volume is 19.5 mL
